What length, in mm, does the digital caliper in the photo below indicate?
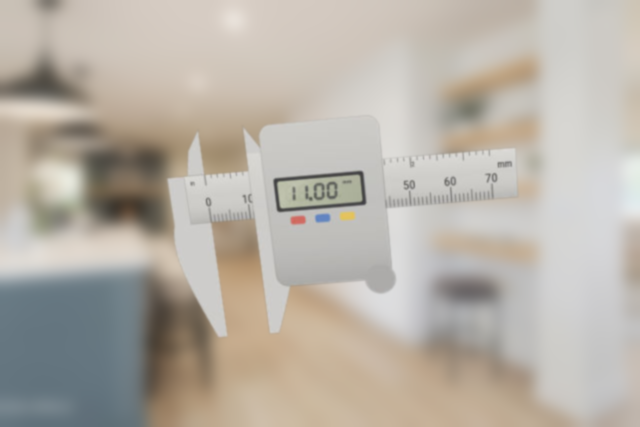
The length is 11.00 mm
